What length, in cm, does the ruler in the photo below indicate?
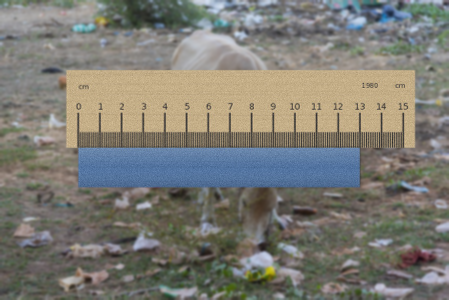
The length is 13 cm
